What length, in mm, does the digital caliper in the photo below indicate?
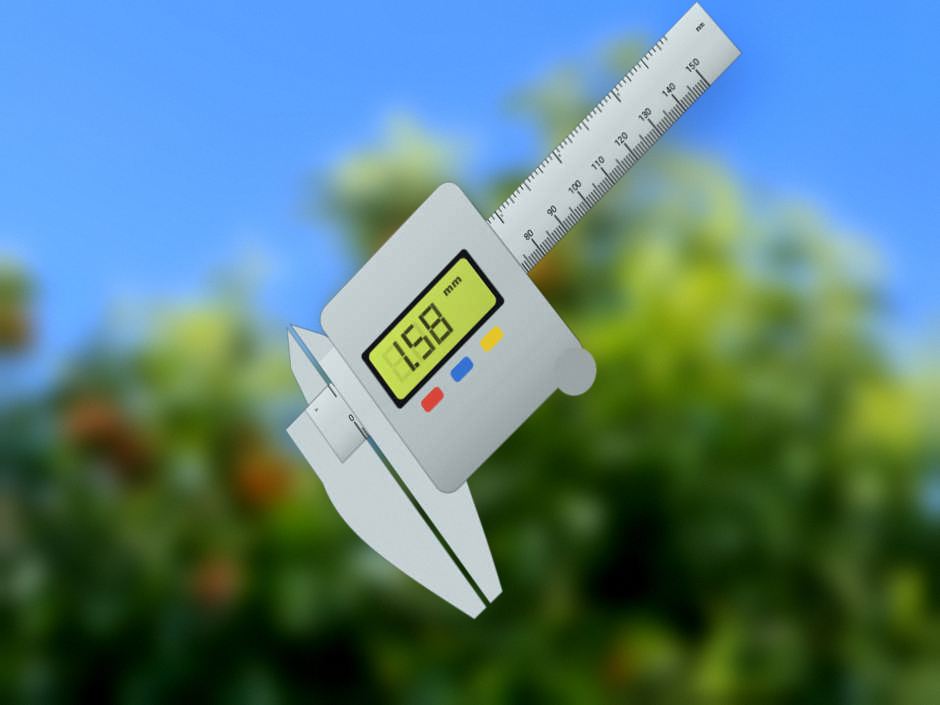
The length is 1.58 mm
